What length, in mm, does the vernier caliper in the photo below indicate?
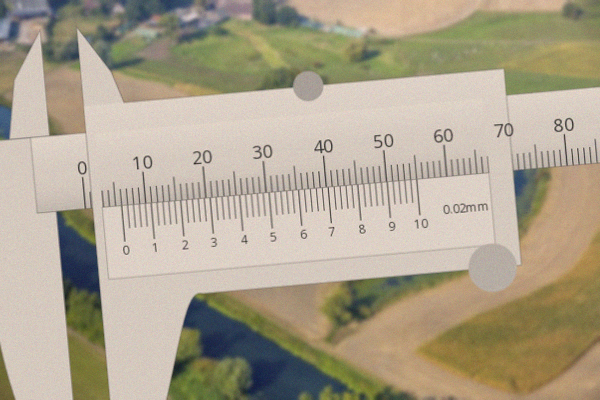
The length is 6.0 mm
